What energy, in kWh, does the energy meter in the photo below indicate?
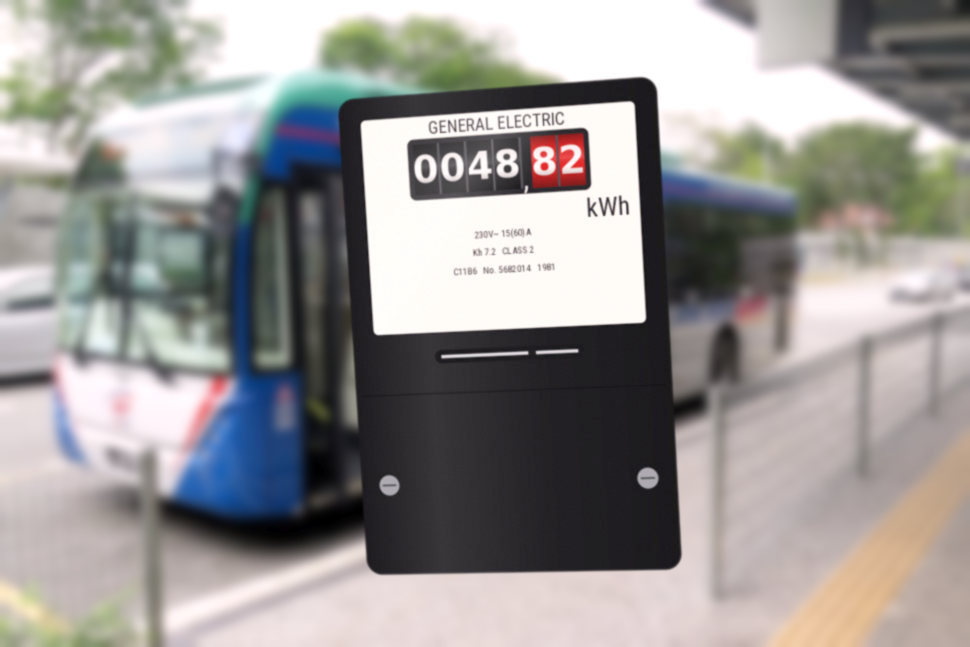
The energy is 48.82 kWh
